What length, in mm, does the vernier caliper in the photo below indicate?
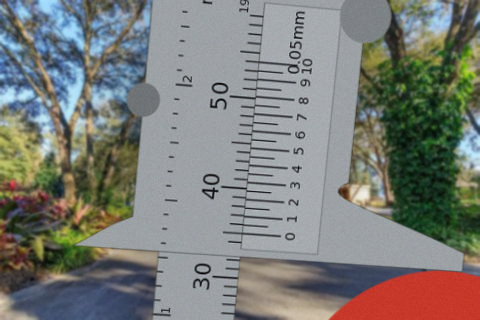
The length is 35.0 mm
